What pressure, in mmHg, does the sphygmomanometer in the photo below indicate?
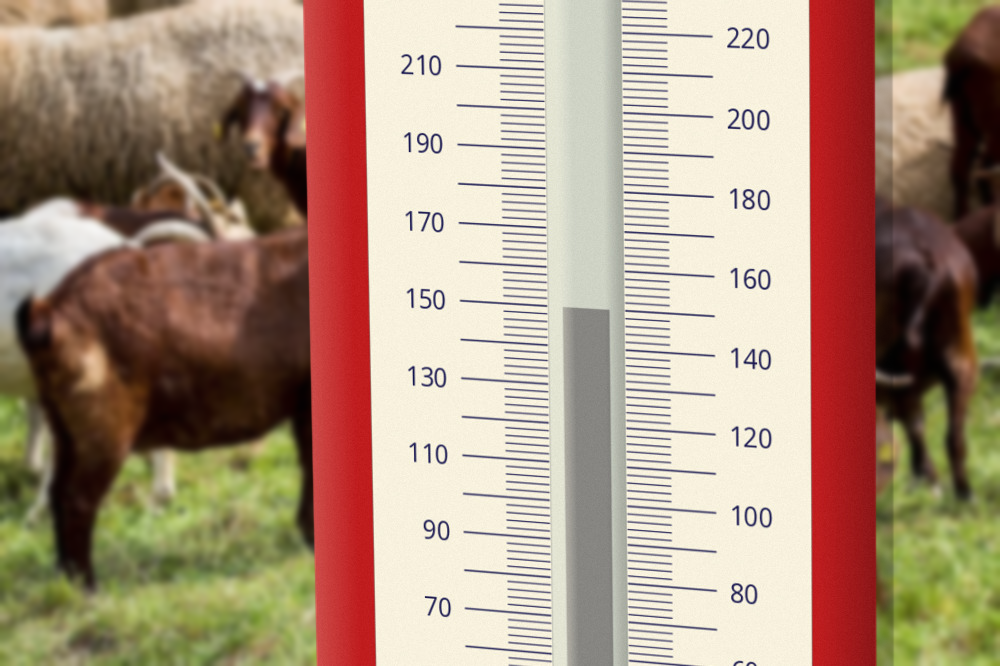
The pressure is 150 mmHg
